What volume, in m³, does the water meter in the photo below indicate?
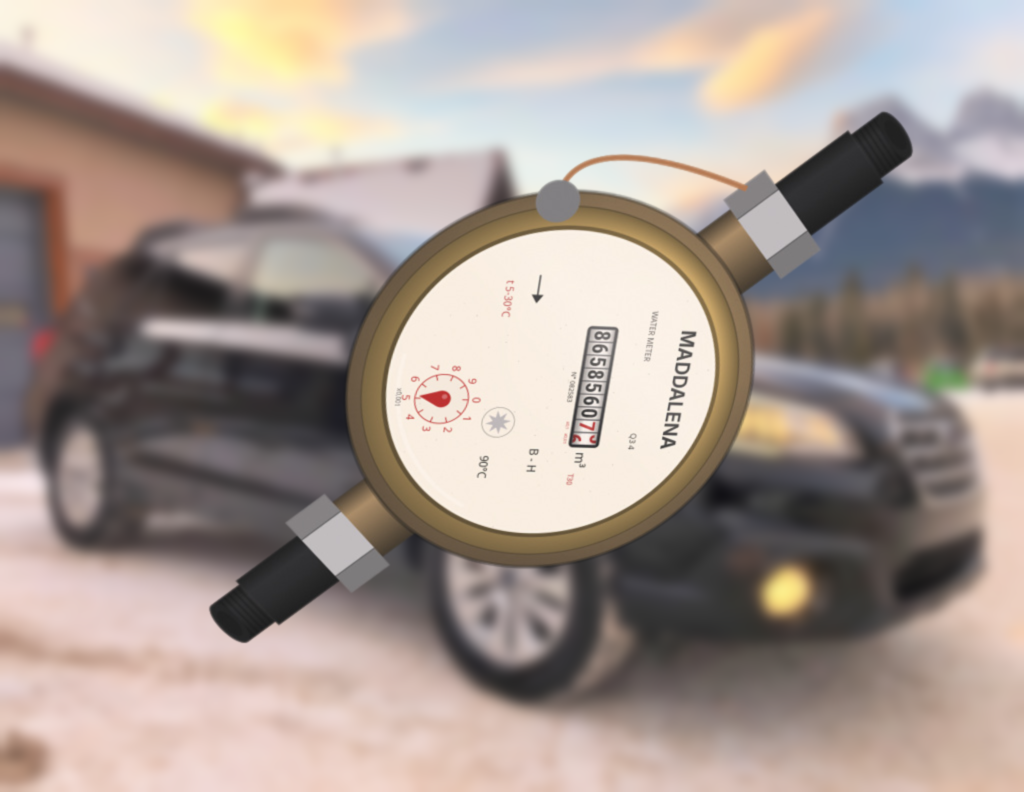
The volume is 8658560.755 m³
